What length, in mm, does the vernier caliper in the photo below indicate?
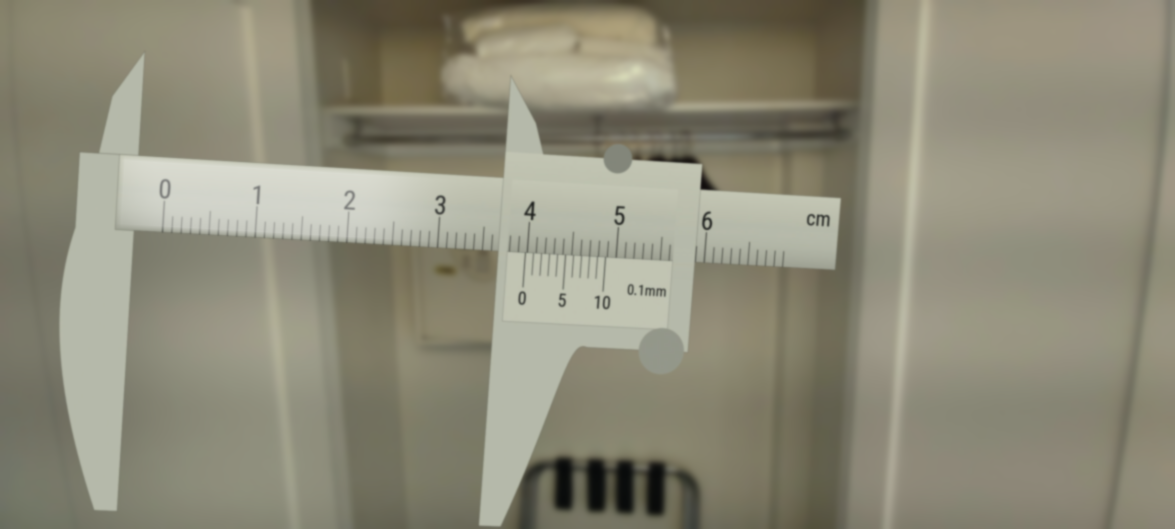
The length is 39.8 mm
